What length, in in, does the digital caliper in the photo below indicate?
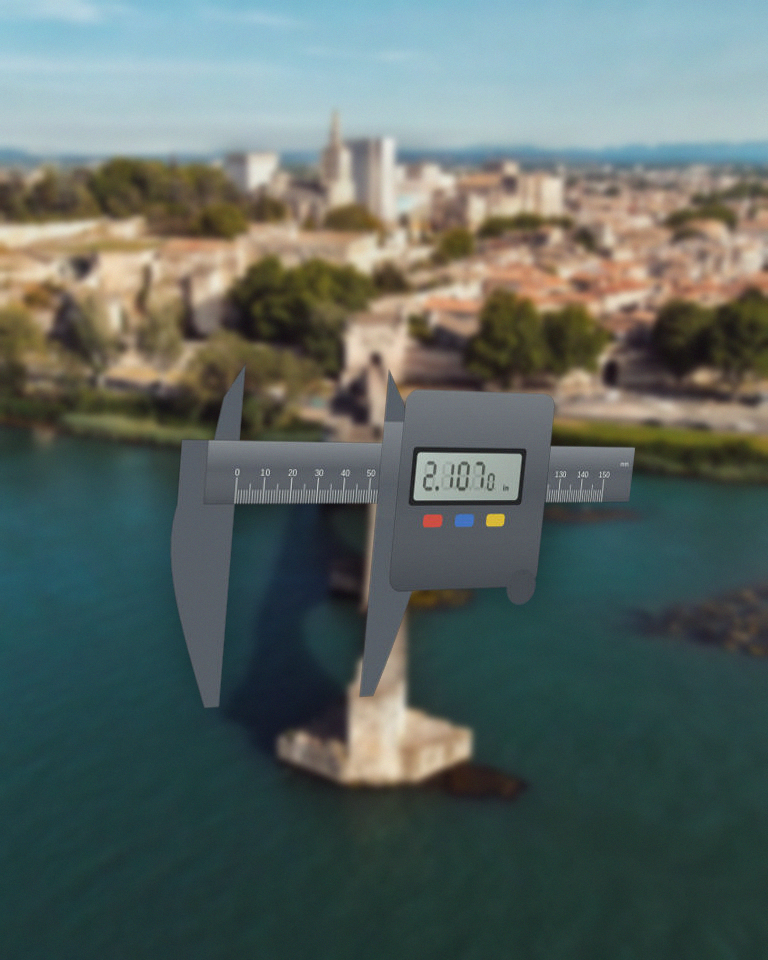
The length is 2.1070 in
